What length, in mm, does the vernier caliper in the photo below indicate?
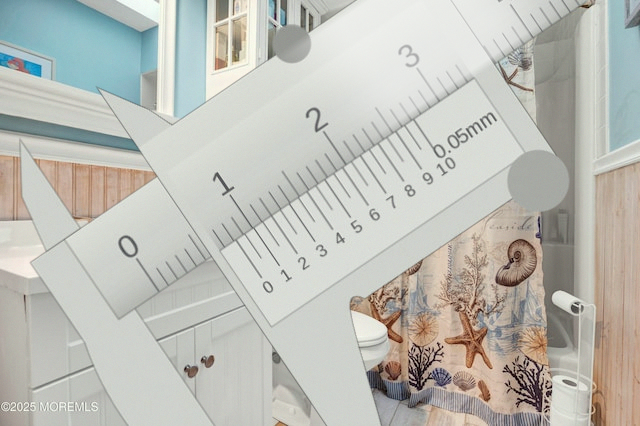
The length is 8.2 mm
